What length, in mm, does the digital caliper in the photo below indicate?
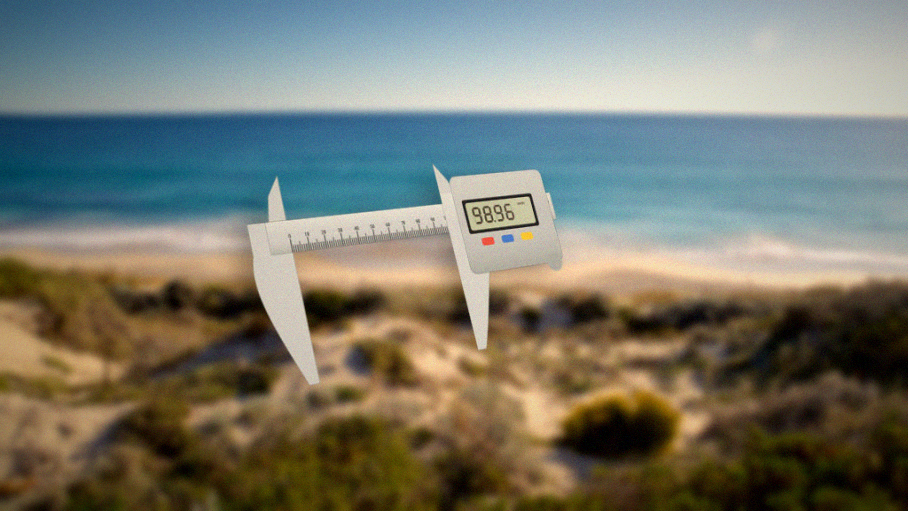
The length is 98.96 mm
